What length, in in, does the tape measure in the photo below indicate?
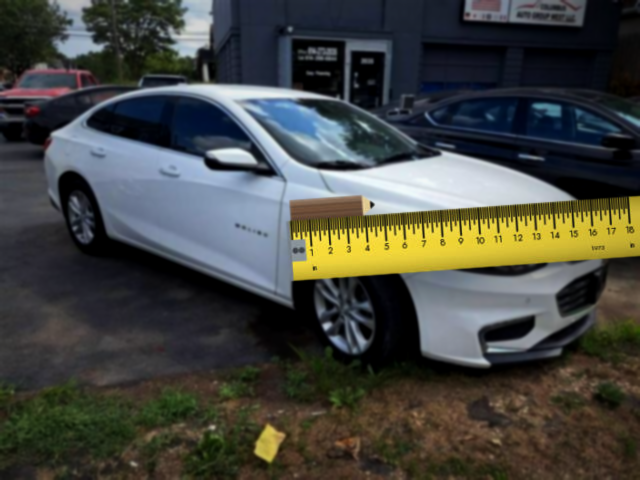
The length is 4.5 in
